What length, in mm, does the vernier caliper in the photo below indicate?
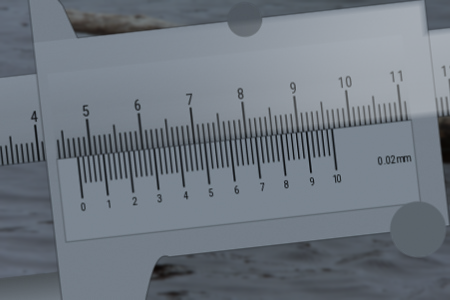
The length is 47.5 mm
